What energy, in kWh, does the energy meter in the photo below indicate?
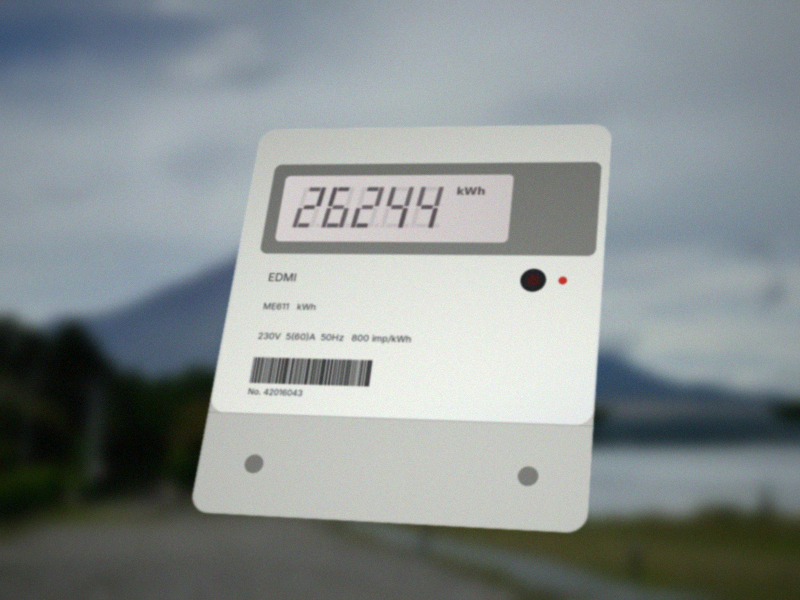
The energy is 26244 kWh
